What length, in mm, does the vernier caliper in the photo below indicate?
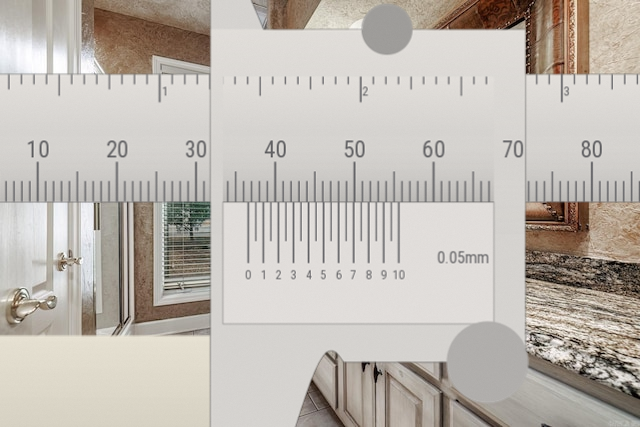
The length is 36.6 mm
